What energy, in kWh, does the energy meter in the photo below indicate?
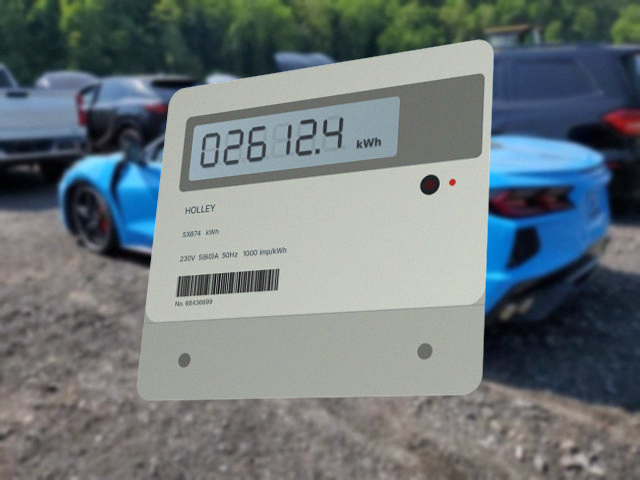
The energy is 2612.4 kWh
